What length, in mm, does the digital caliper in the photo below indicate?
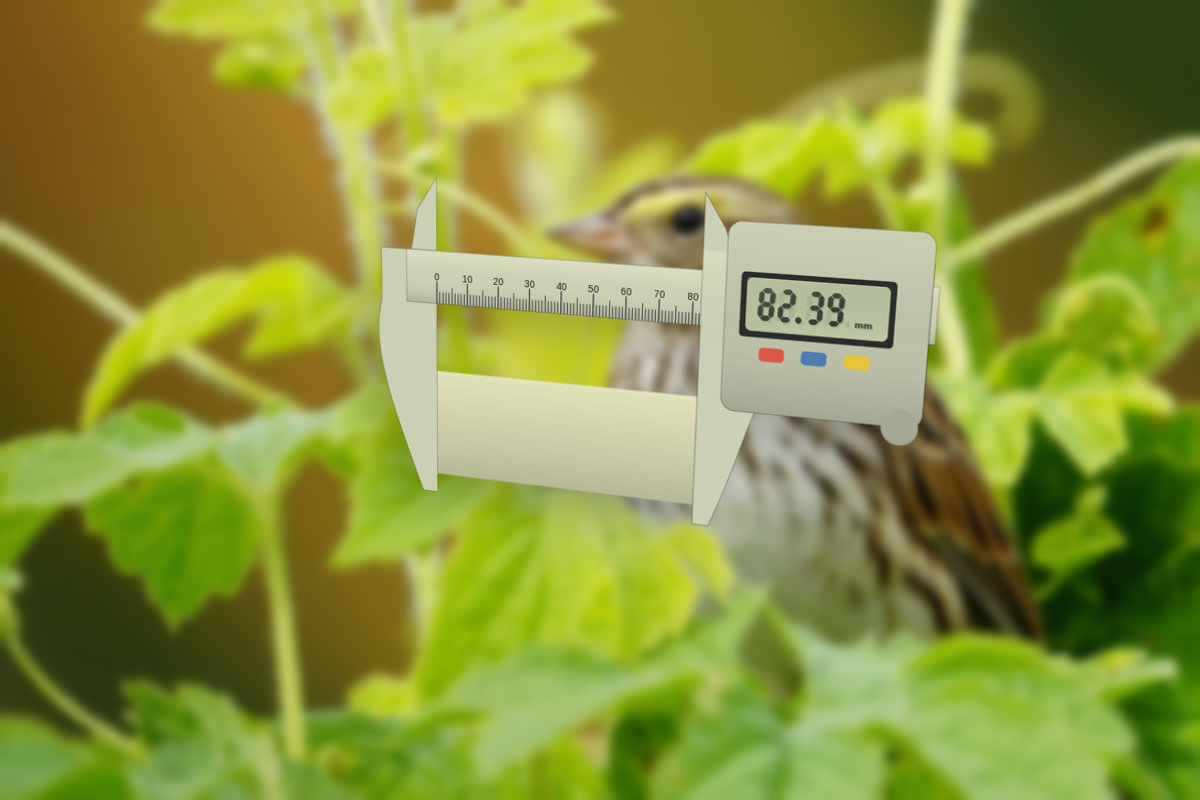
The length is 82.39 mm
